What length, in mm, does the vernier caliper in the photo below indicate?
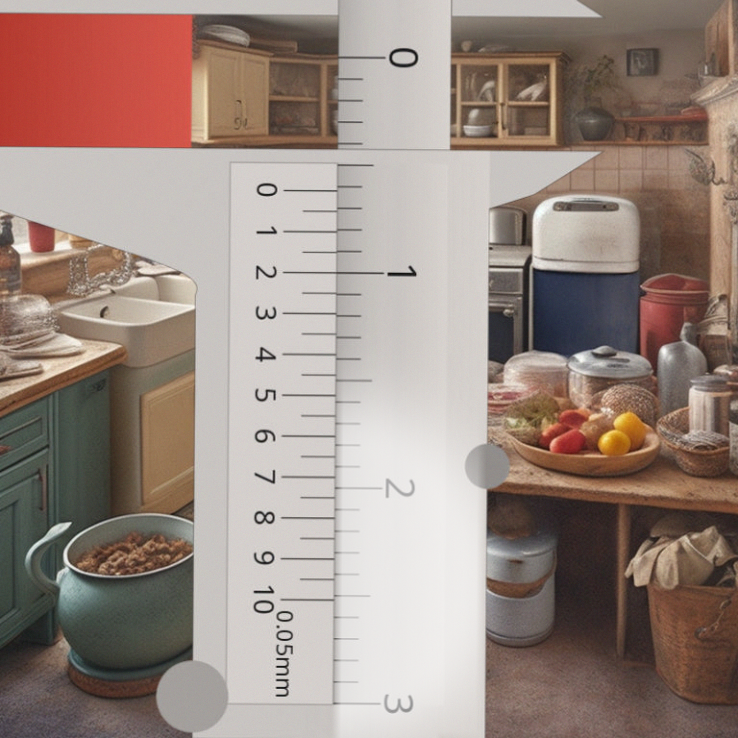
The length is 6.20 mm
